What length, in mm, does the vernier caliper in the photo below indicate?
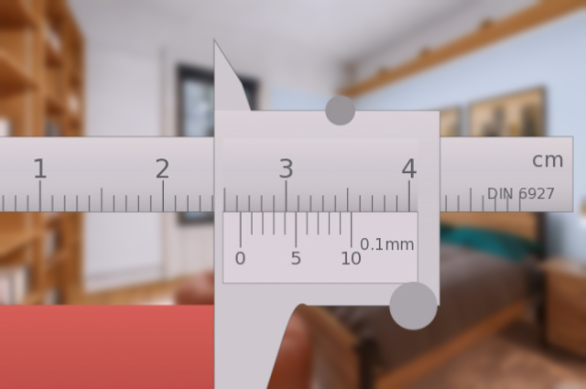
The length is 26.3 mm
